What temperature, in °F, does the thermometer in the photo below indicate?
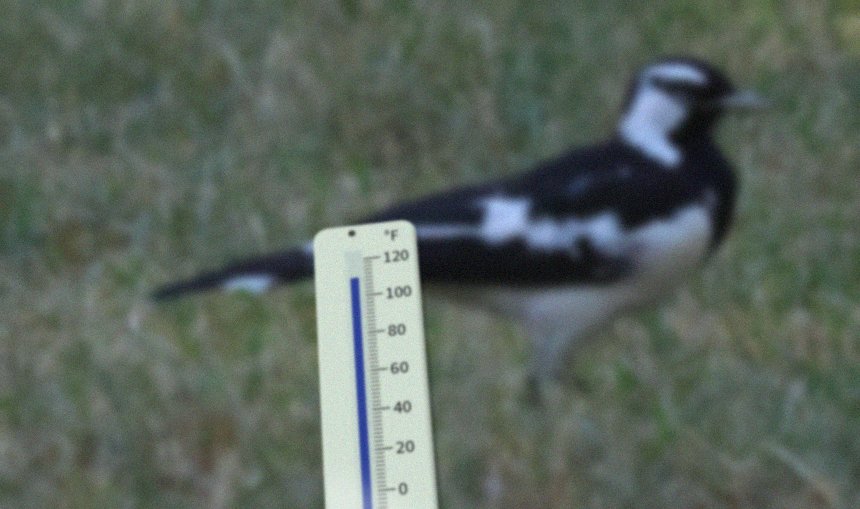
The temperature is 110 °F
